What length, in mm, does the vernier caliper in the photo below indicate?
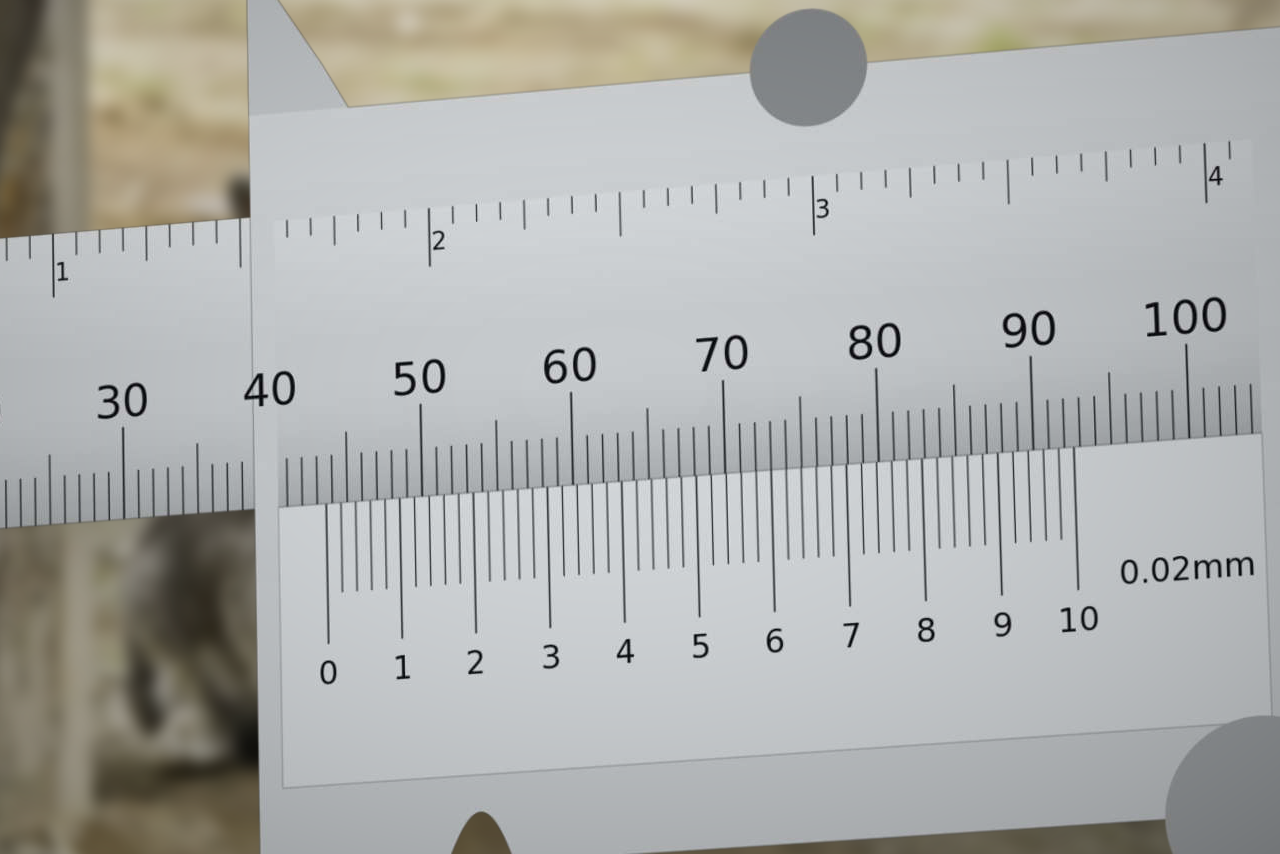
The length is 43.6 mm
